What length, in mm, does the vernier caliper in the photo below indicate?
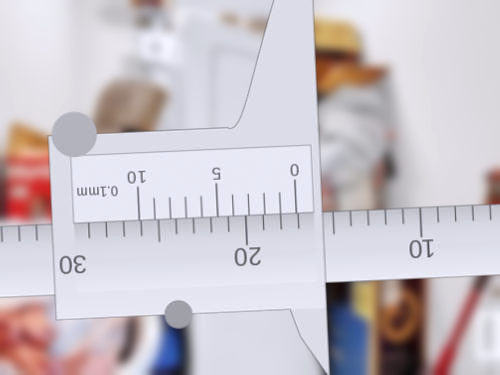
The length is 17.1 mm
